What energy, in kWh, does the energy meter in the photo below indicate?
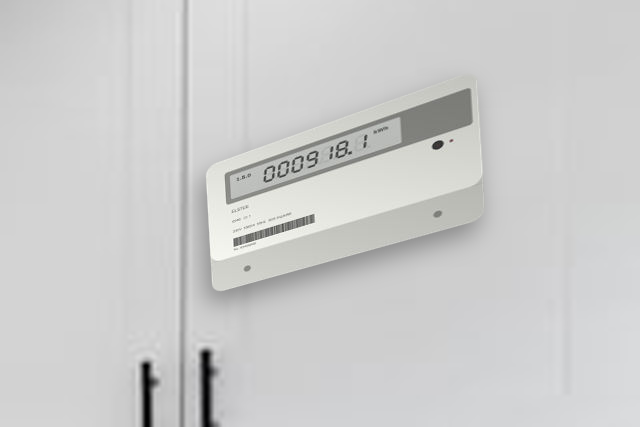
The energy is 918.1 kWh
